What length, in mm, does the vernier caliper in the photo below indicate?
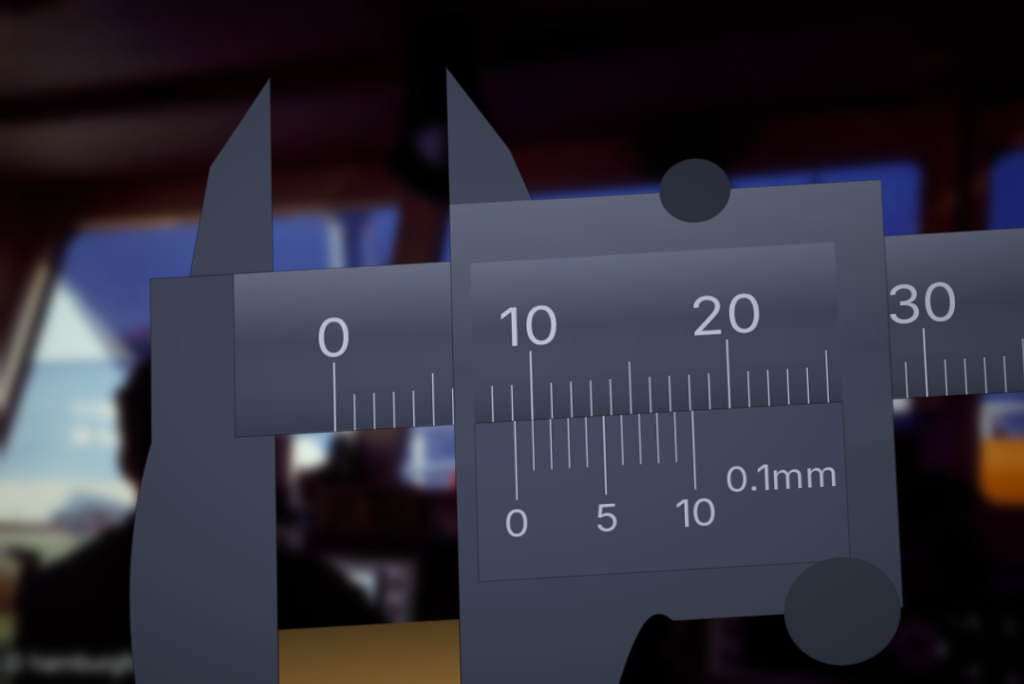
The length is 9.1 mm
